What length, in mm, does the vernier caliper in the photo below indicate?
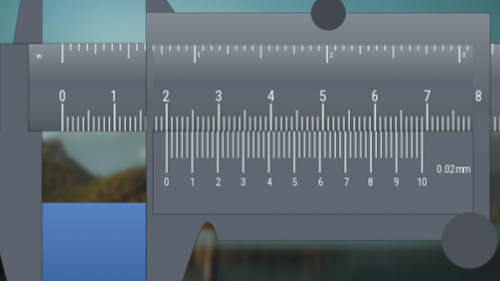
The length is 20.0 mm
